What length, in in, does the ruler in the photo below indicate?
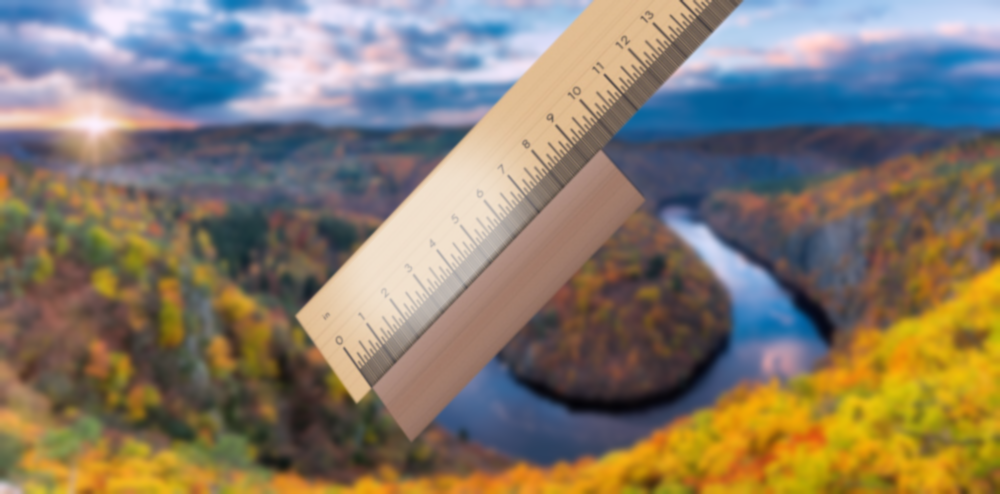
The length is 9.5 in
